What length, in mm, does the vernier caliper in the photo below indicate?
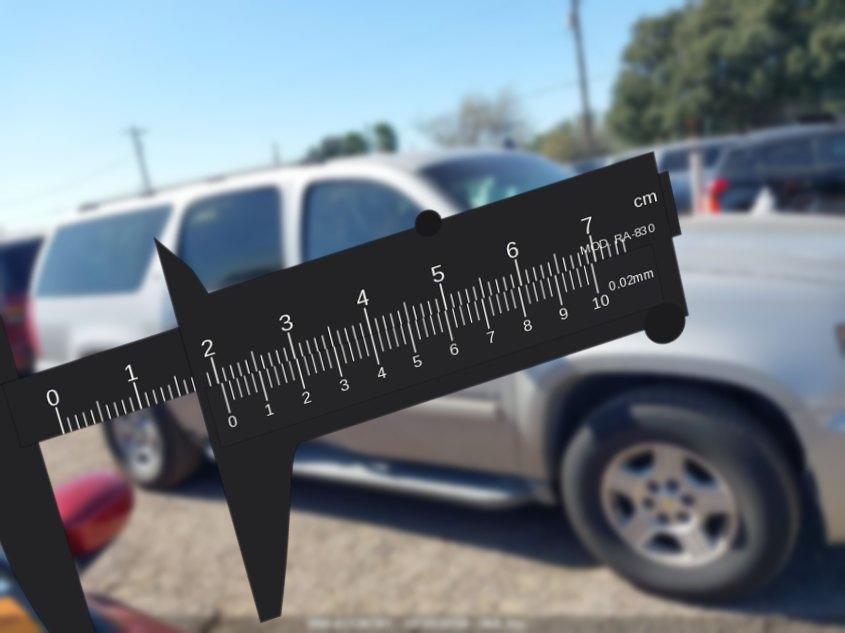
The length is 20.4 mm
